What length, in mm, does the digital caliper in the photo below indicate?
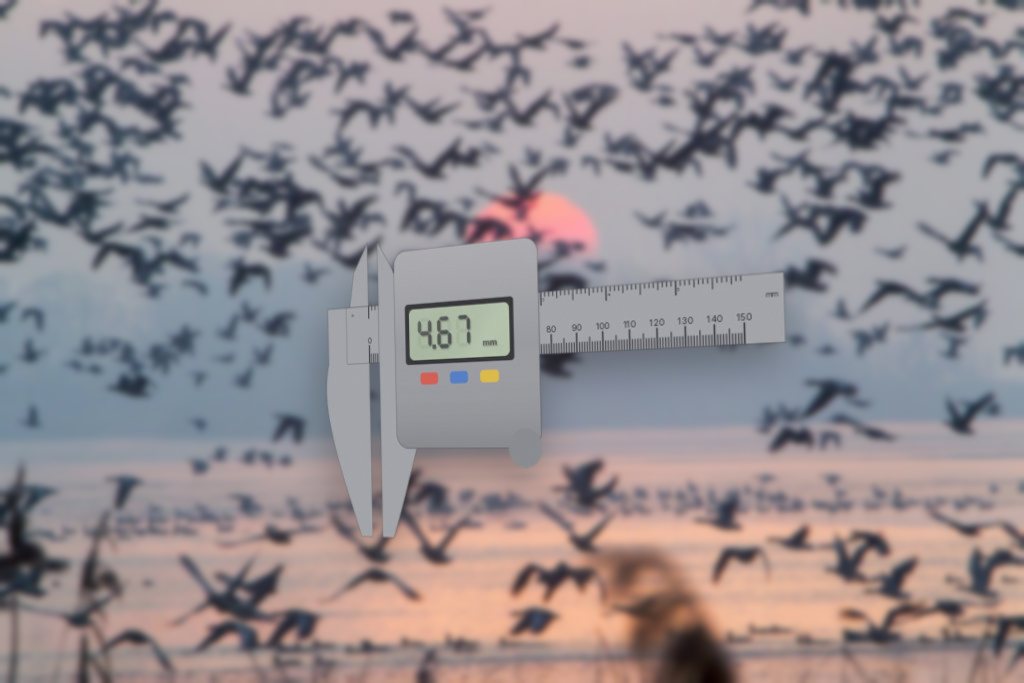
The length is 4.67 mm
